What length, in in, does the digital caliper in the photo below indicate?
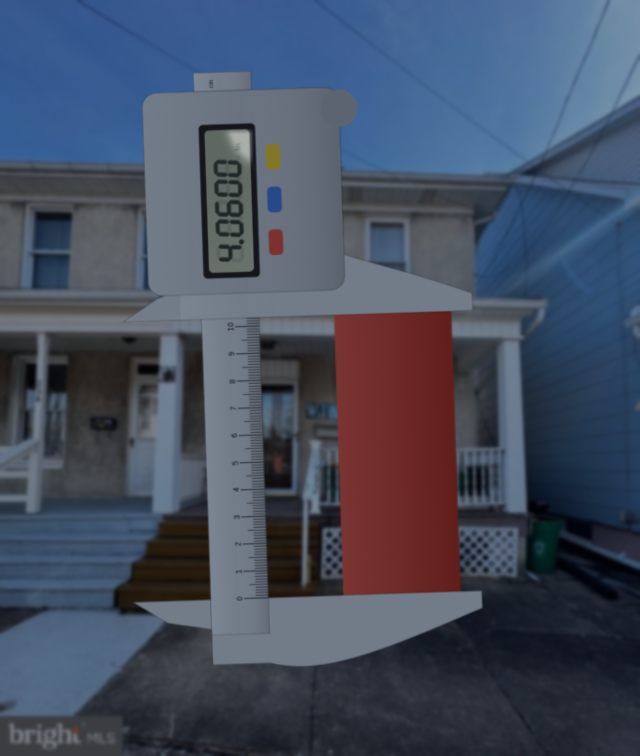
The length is 4.0600 in
